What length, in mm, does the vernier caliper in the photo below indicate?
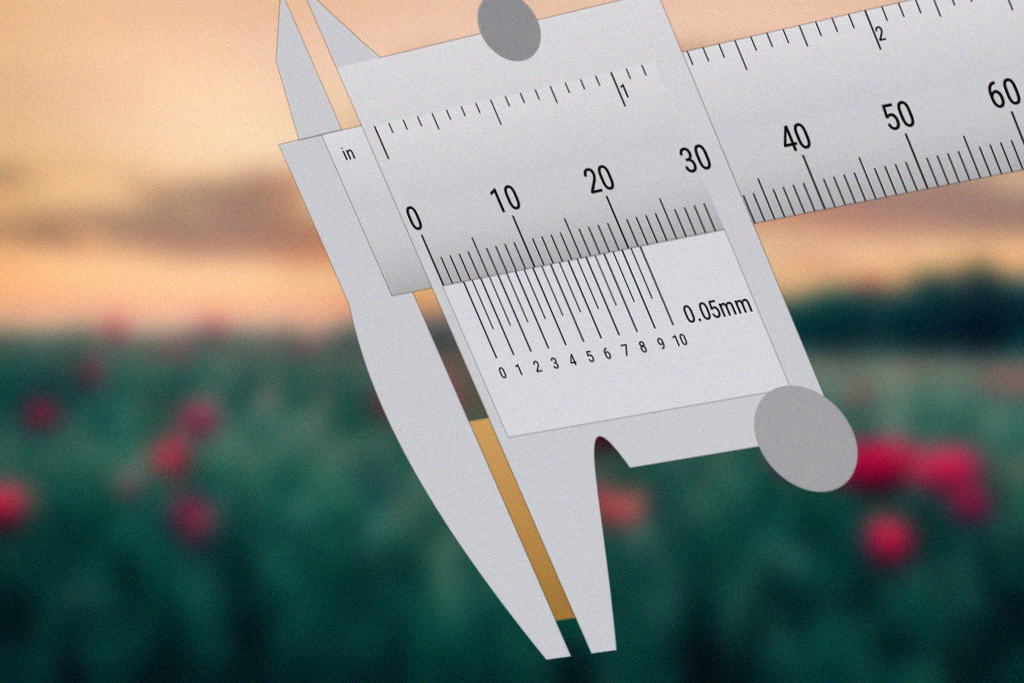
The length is 2.2 mm
